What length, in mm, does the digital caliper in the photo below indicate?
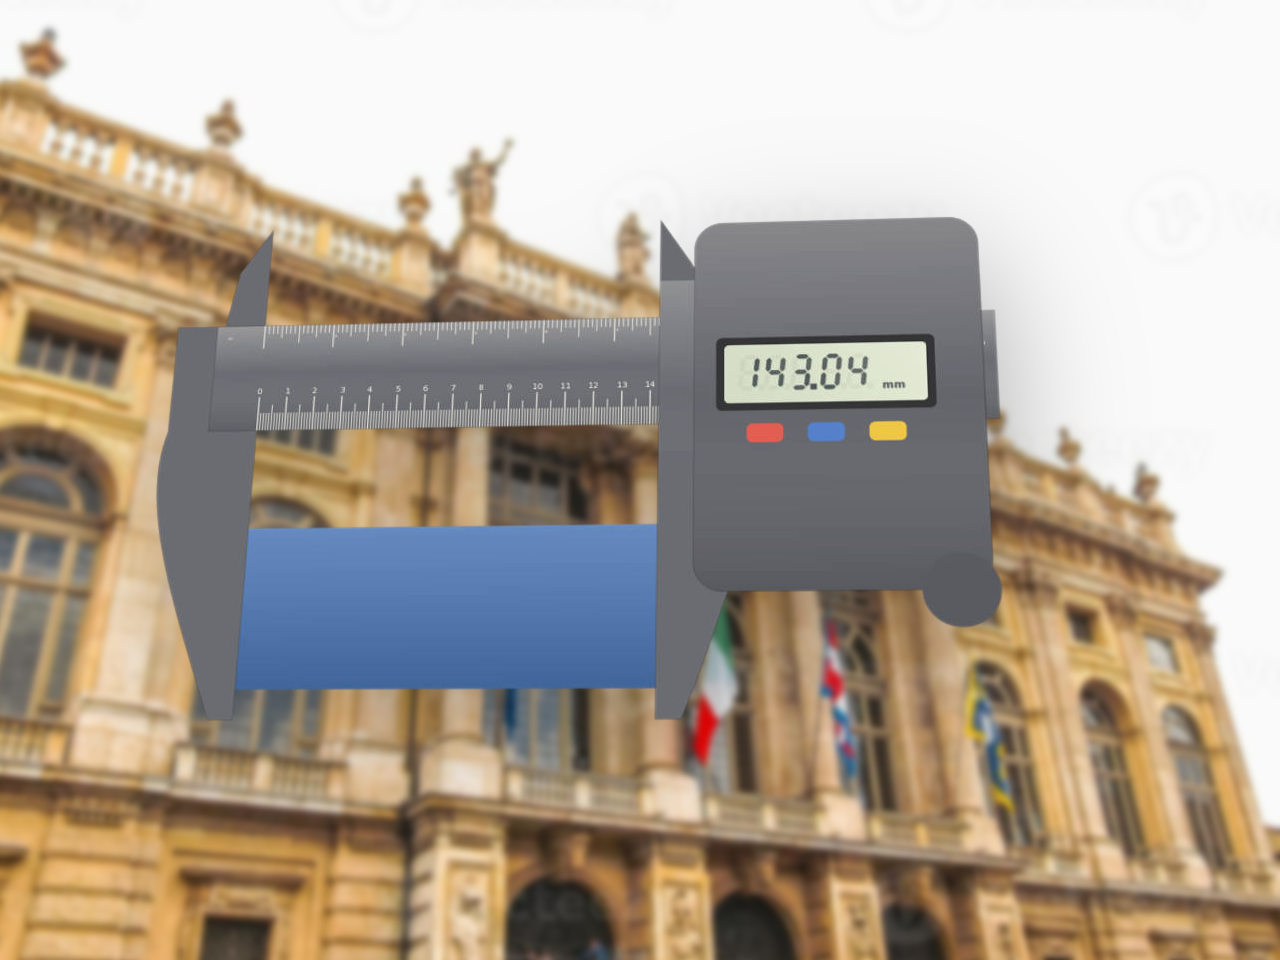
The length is 143.04 mm
